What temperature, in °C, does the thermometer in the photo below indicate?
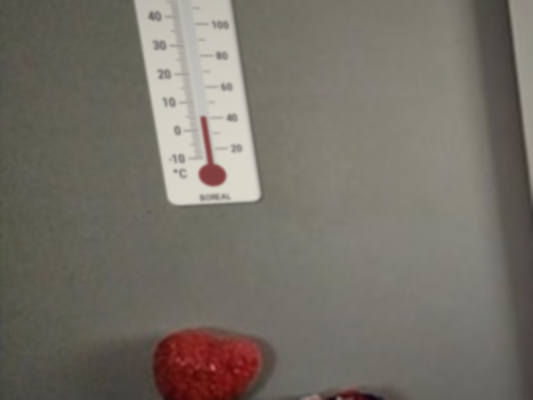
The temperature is 5 °C
